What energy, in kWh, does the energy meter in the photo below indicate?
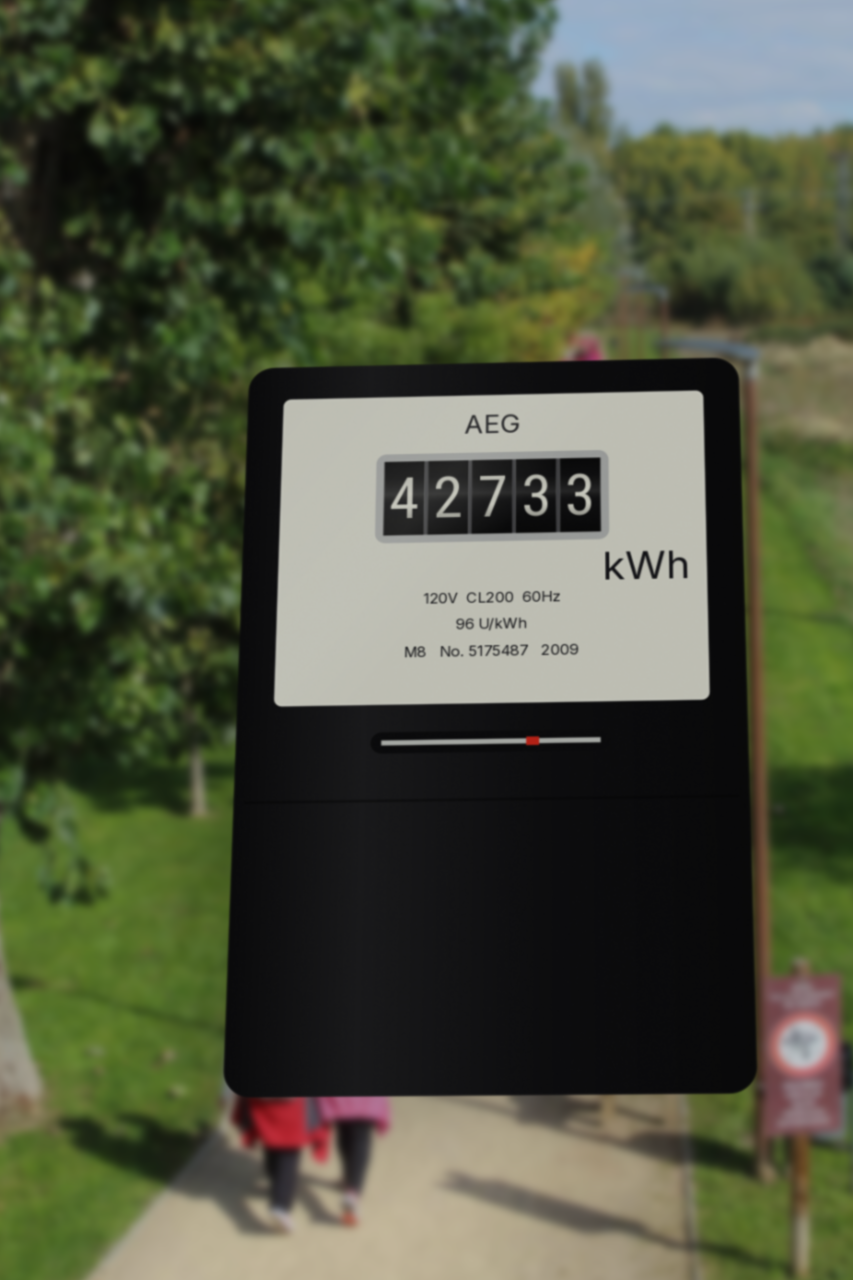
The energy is 42733 kWh
